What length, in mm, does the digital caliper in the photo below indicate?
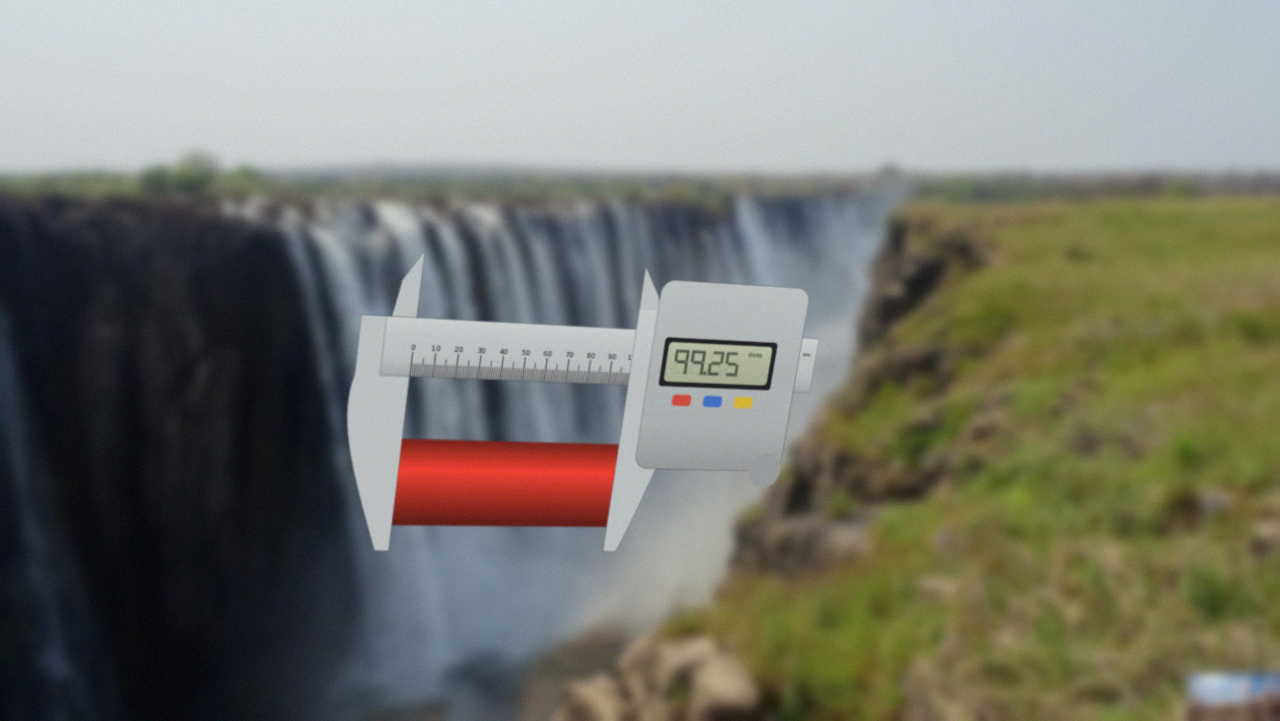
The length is 99.25 mm
